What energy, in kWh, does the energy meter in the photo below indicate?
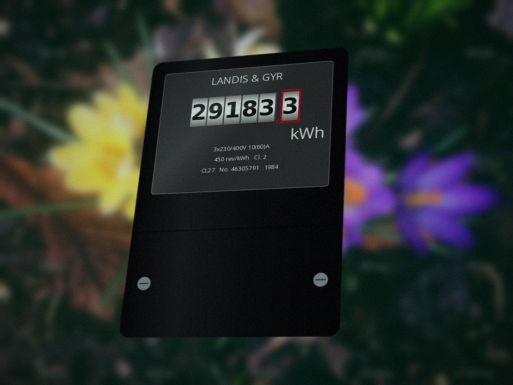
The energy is 29183.3 kWh
